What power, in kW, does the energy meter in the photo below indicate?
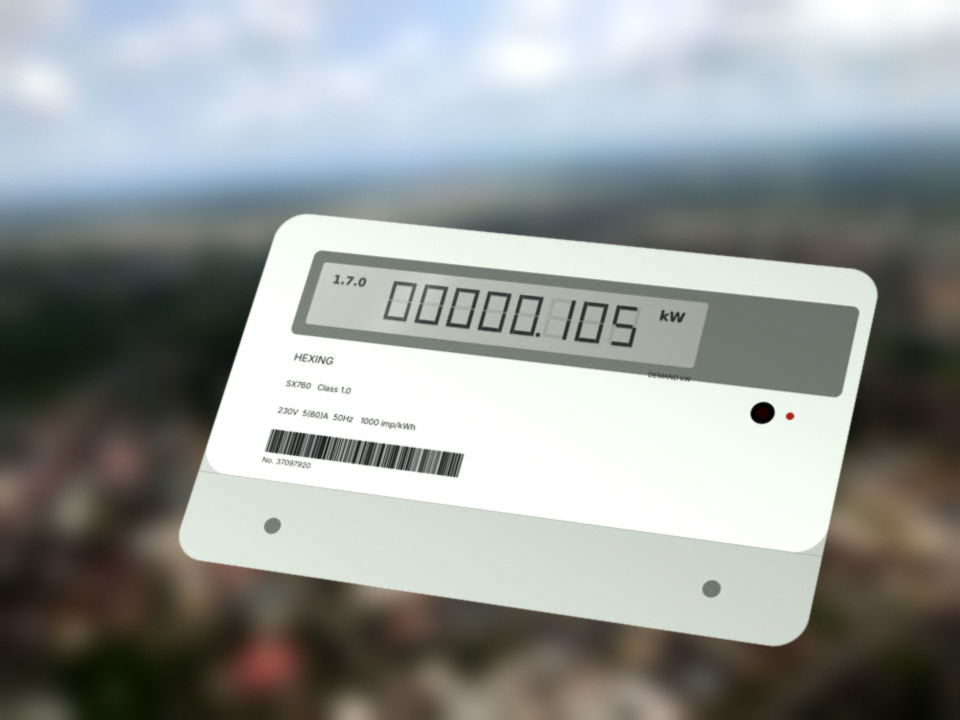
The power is 0.105 kW
